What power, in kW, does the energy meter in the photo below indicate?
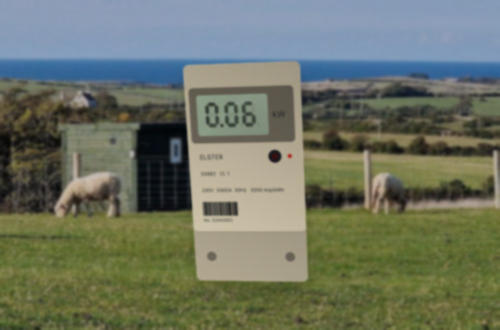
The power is 0.06 kW
